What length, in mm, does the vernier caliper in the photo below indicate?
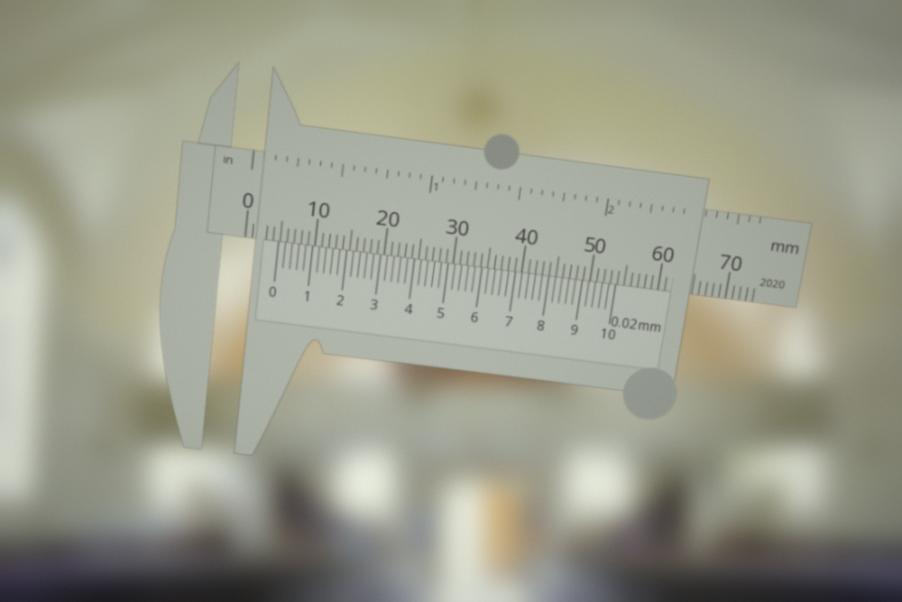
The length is 4.8 mm
